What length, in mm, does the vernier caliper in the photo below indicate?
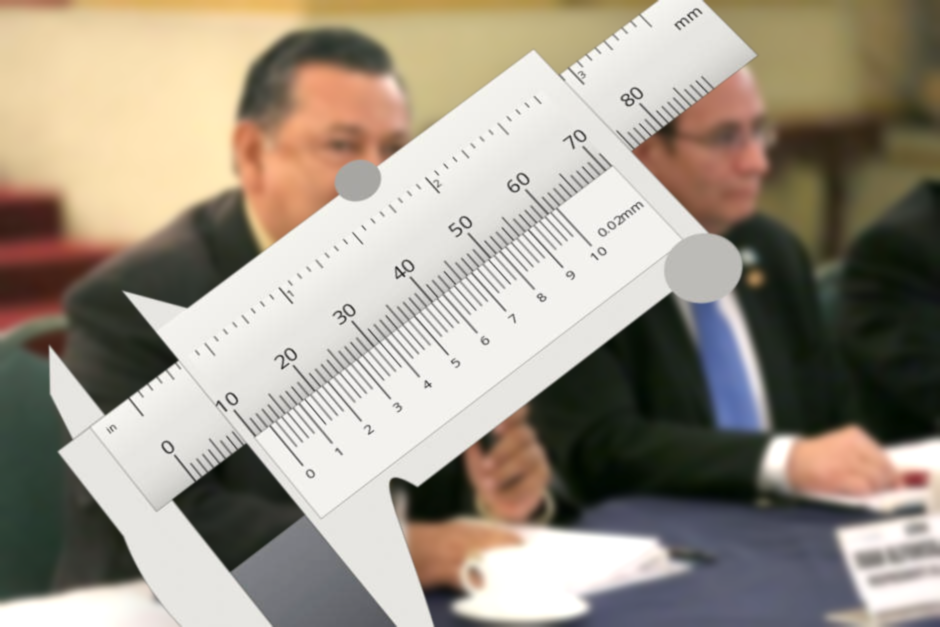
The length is 12.4 mm
